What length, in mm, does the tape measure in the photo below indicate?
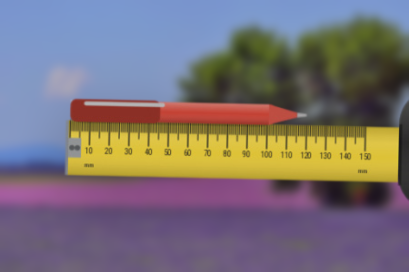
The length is 120 mm
